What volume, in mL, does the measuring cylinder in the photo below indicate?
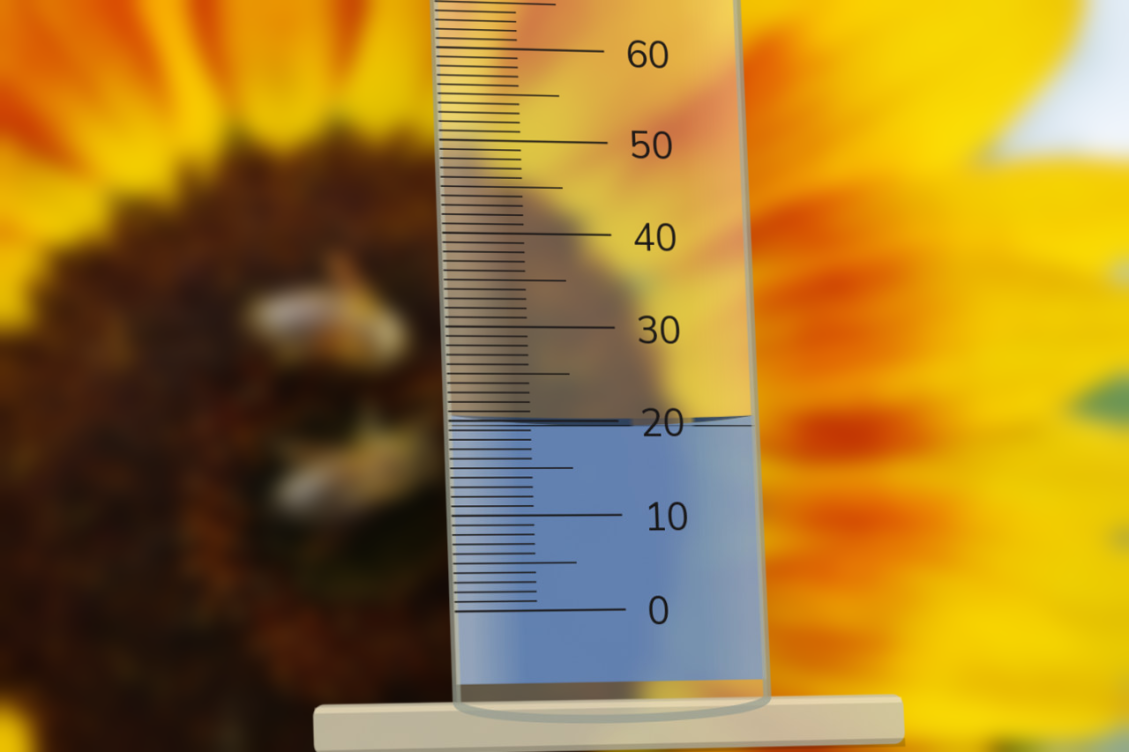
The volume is 19.5 mL
